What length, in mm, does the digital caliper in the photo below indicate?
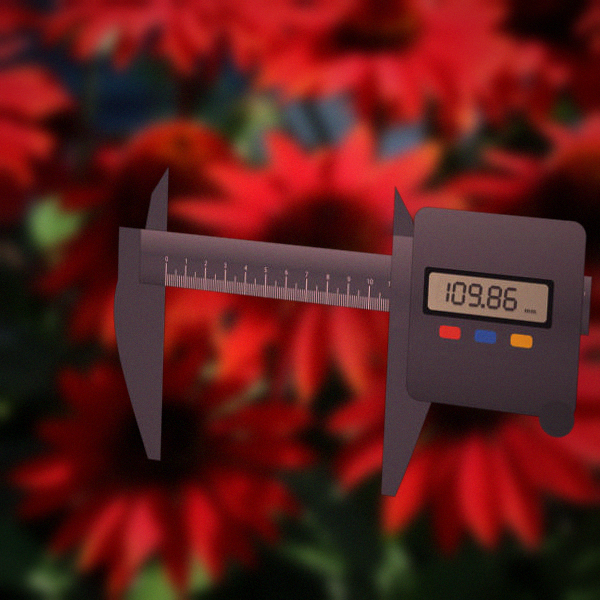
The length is 109.86 mm
